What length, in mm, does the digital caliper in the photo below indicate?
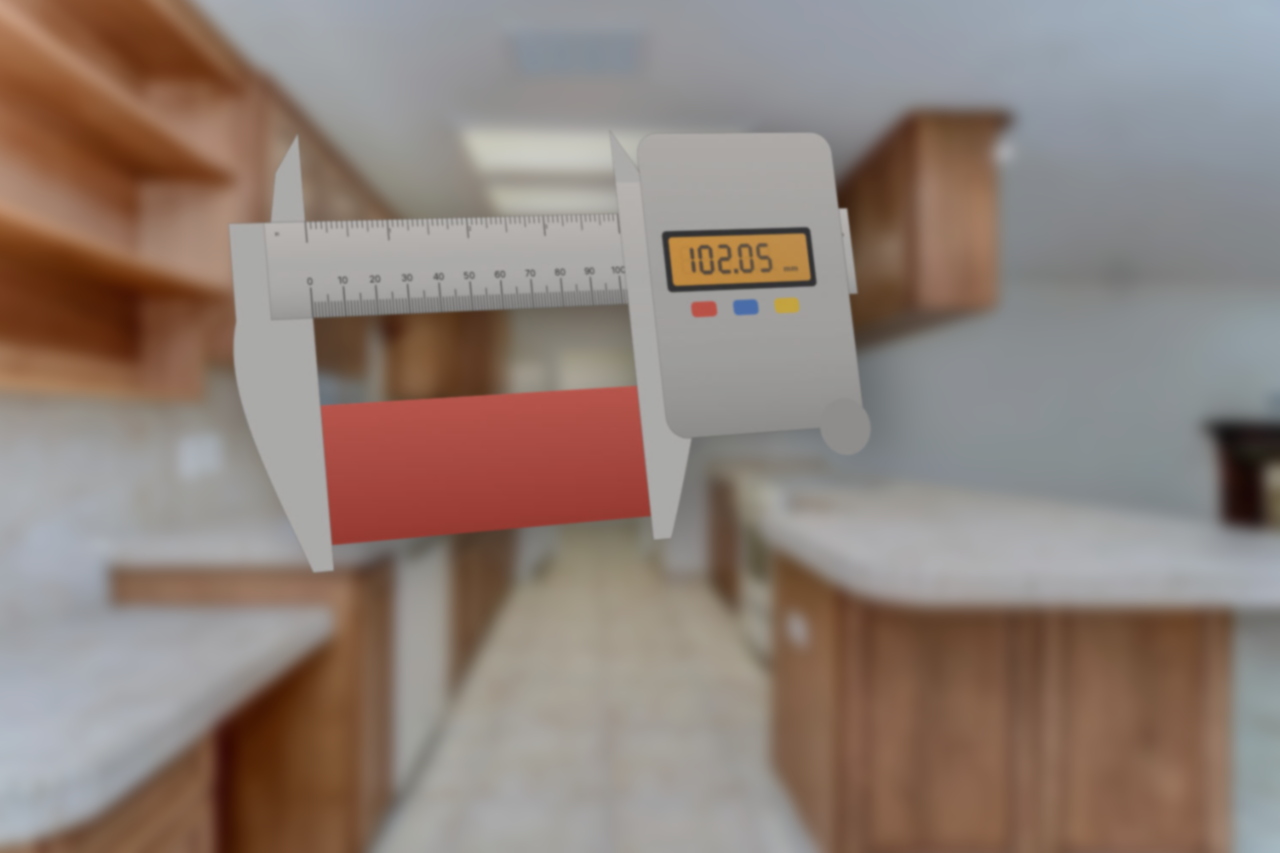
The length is 102.05 mm
